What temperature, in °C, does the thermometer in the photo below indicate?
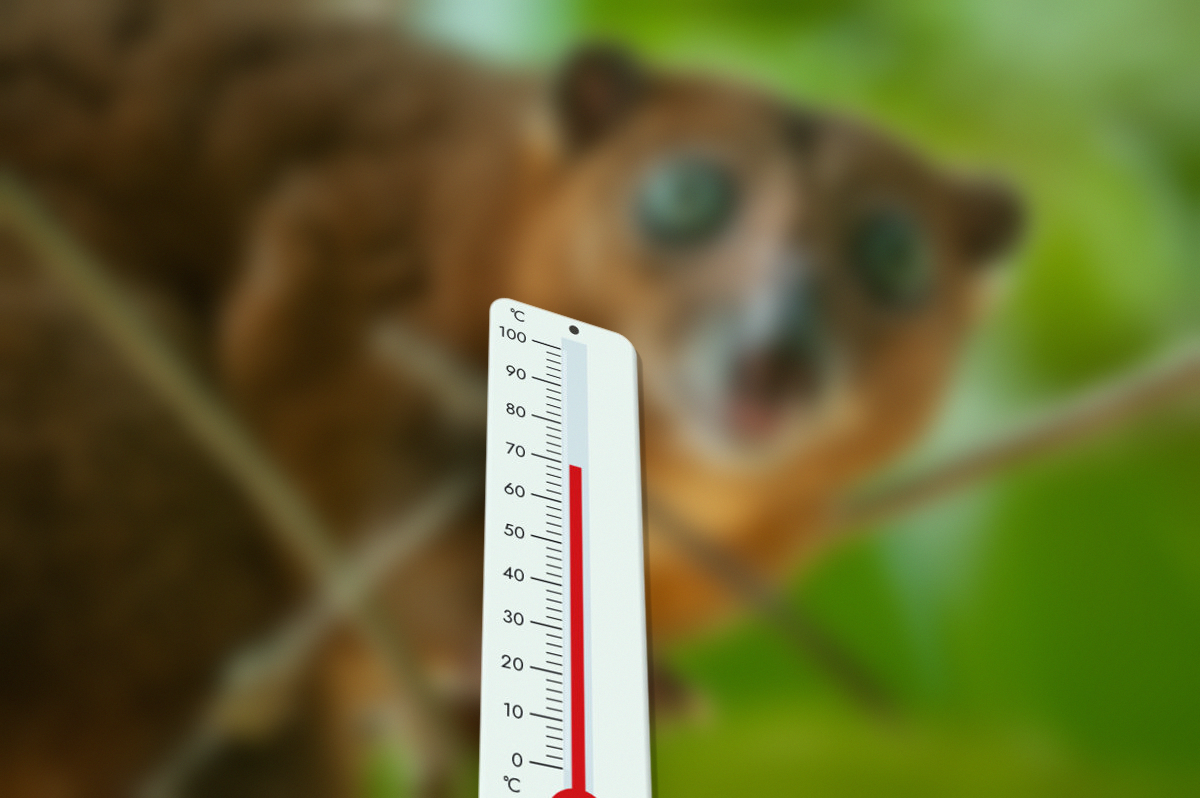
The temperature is 70 °C
